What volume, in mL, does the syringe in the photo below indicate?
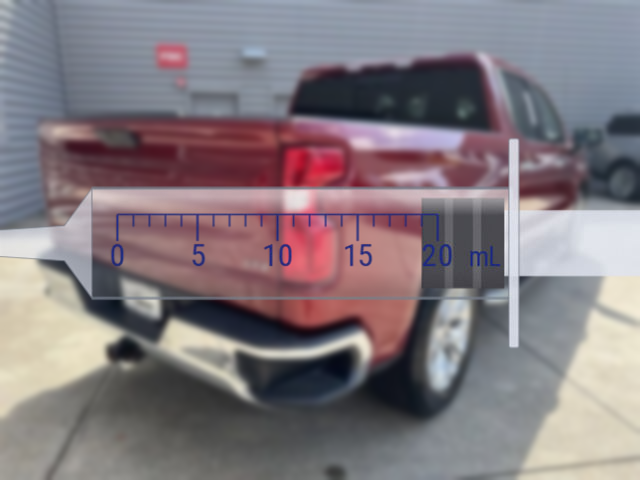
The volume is 19 mL
